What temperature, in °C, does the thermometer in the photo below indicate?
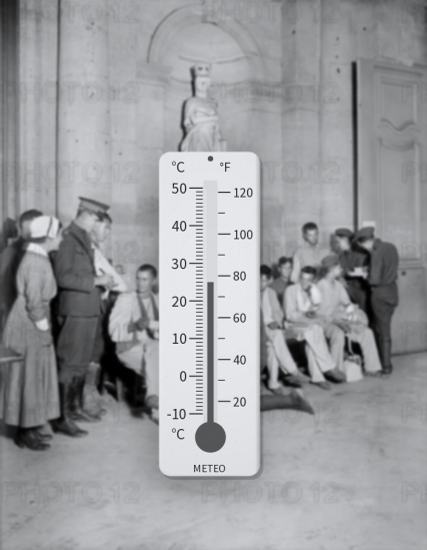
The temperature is 25 °C
